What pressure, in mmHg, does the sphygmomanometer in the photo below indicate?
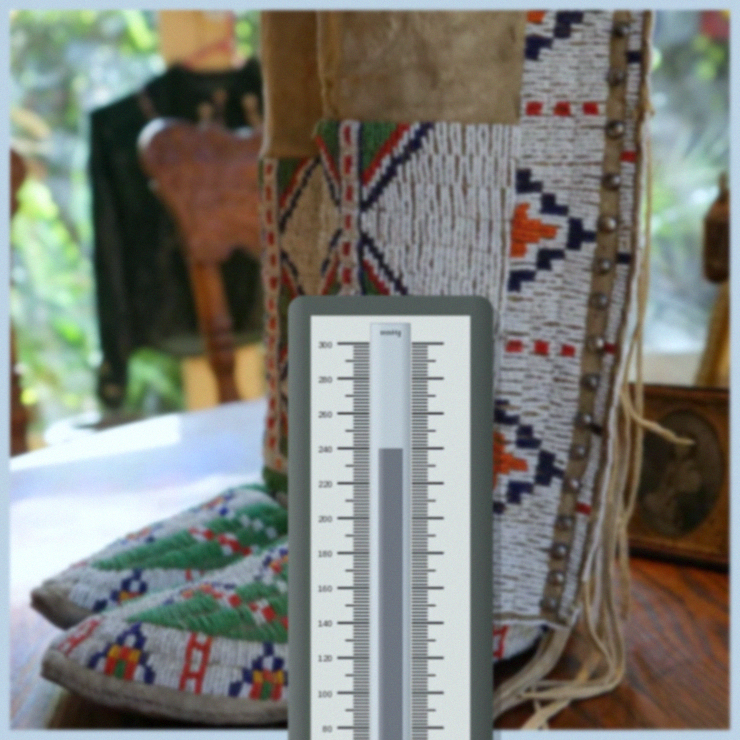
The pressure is 240 mmHg
